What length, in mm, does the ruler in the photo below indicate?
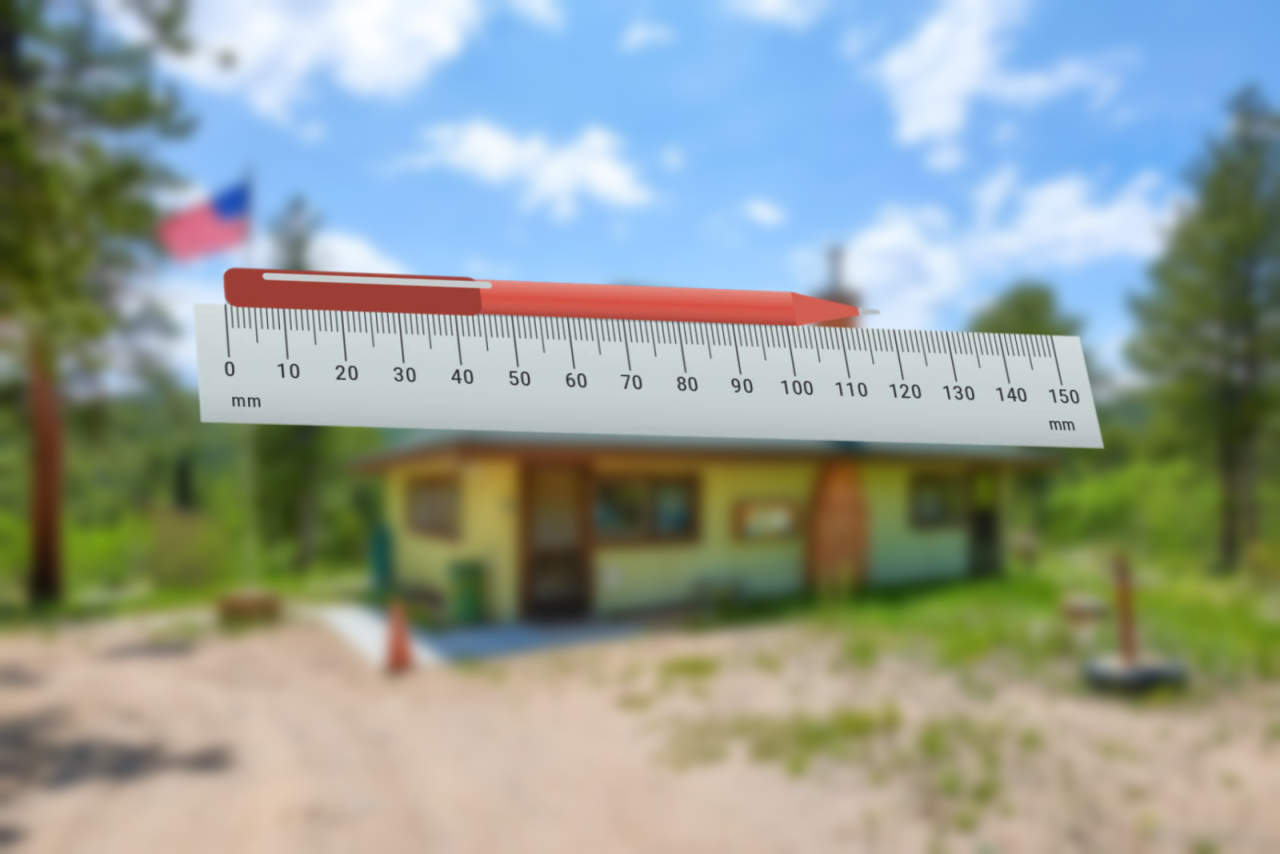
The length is 118 mm
